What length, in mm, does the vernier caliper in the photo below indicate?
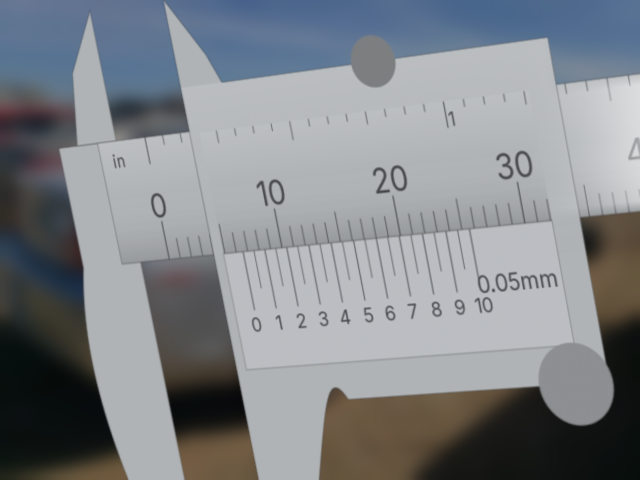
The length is 6.6 mm
